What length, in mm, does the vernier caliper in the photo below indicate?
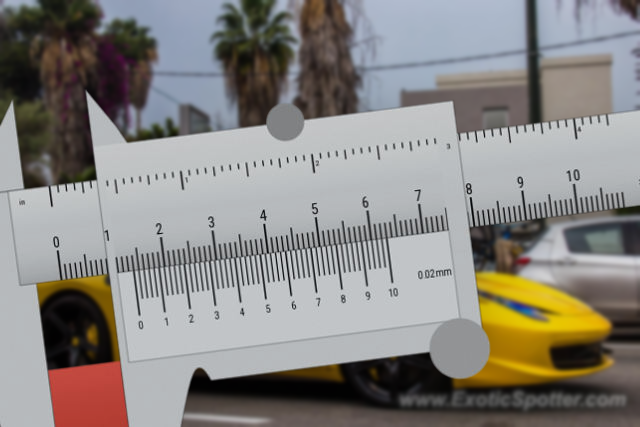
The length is 14.0 mm
